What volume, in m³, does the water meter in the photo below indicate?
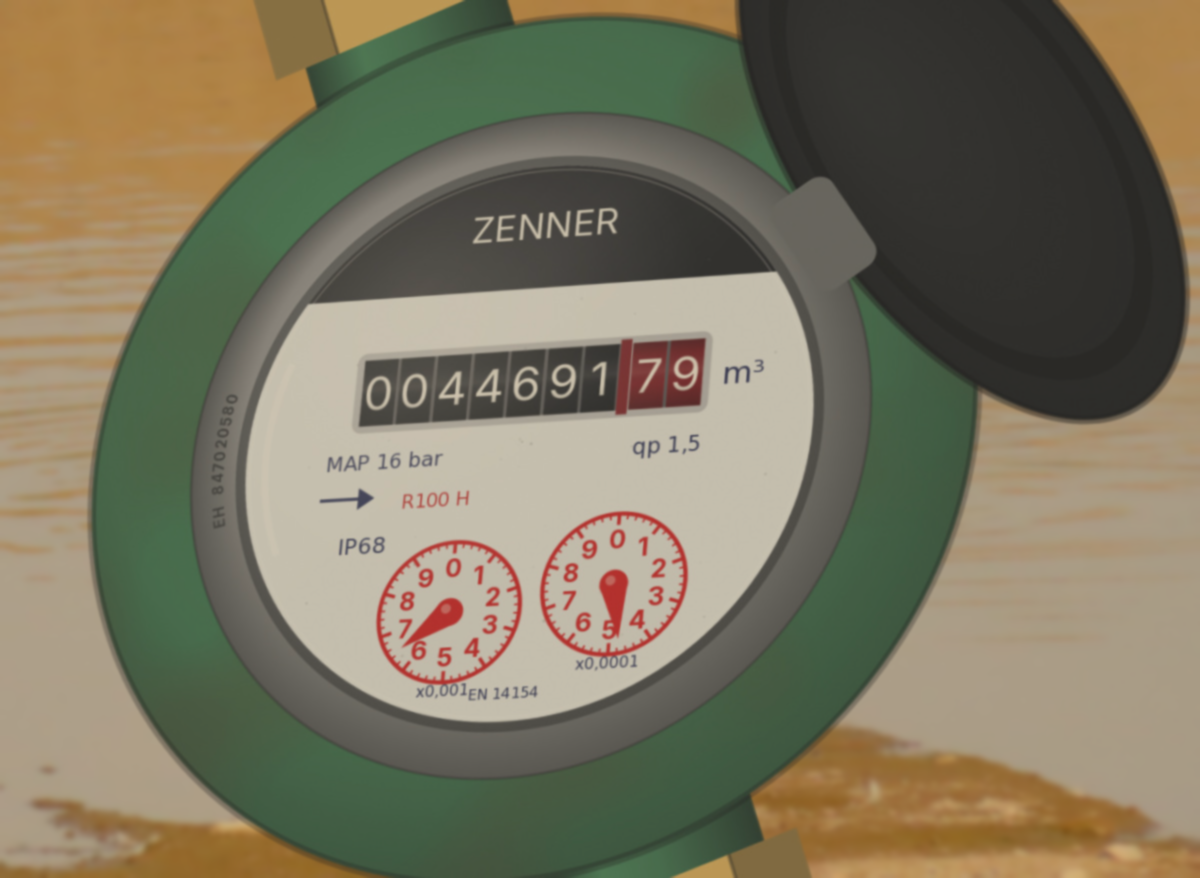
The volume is 44691.7964 m³
